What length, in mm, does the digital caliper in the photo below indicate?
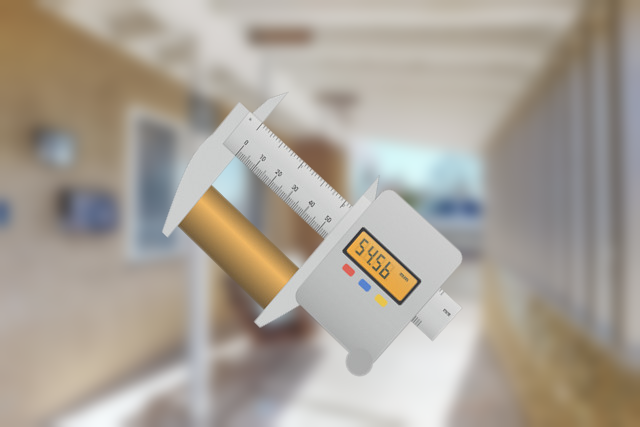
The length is 54.56 mm
